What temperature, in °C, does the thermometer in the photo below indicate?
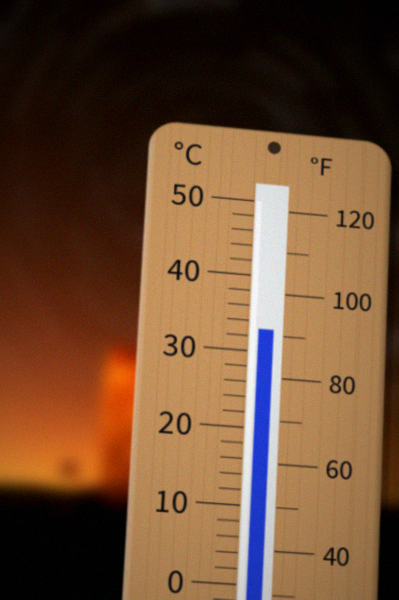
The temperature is 33 °C
